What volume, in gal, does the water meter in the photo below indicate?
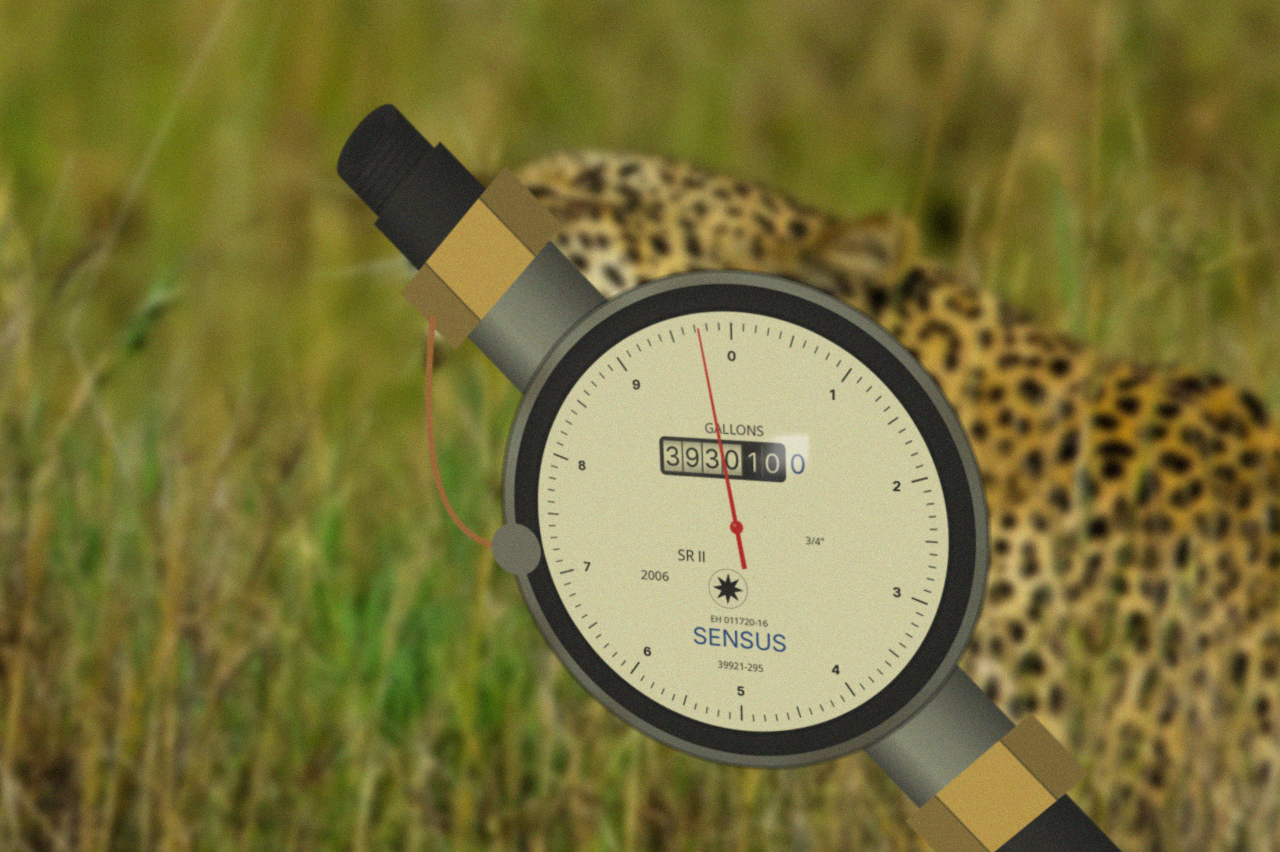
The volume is 3930099.7 gal
